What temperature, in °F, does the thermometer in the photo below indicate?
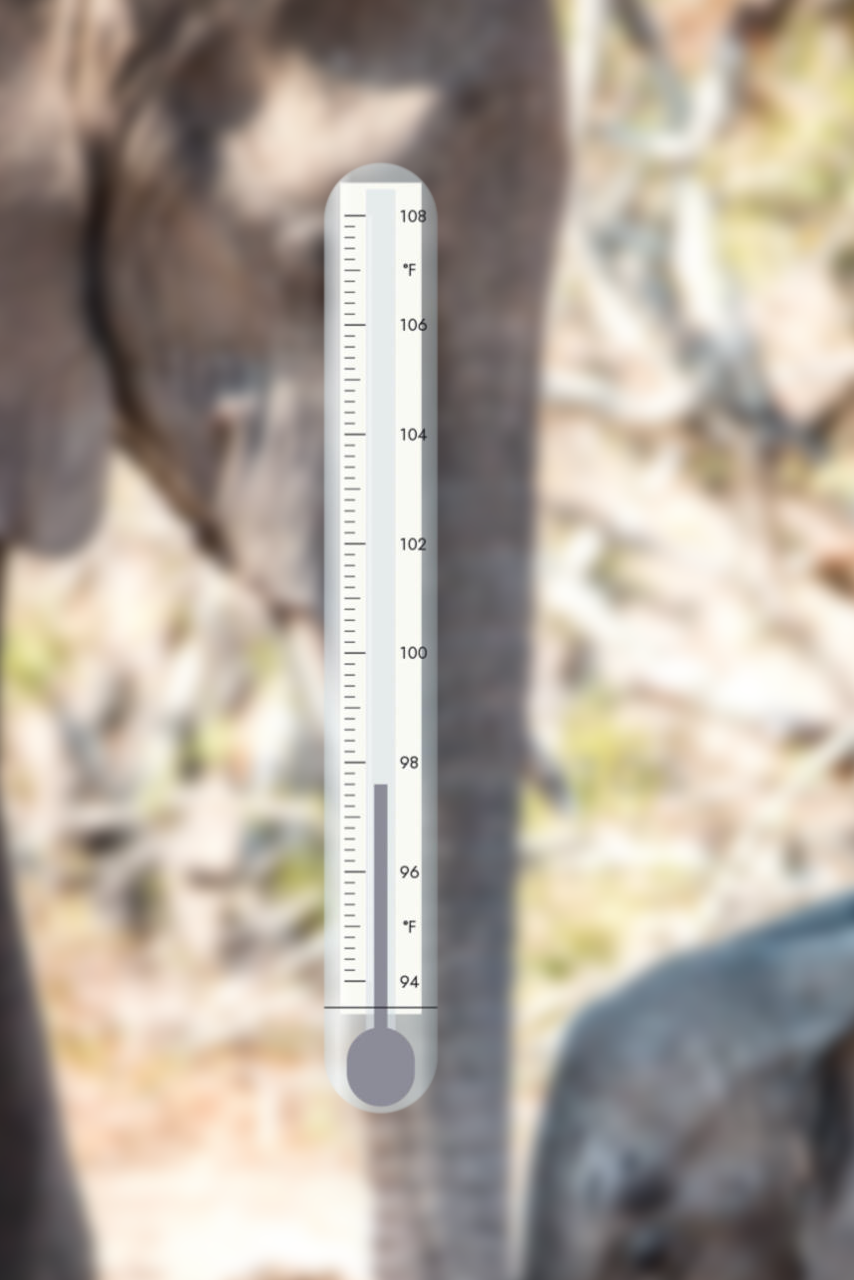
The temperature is 97.6 °F
